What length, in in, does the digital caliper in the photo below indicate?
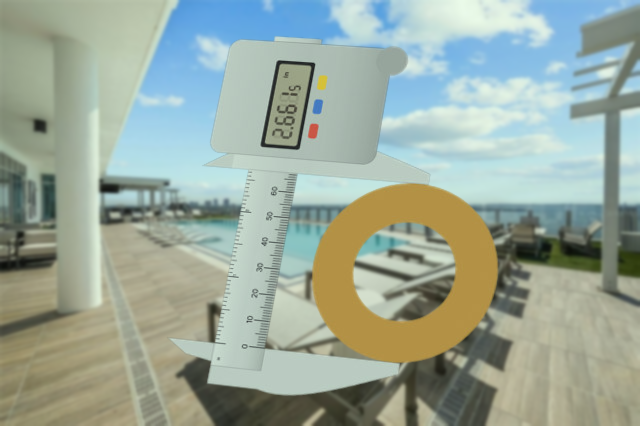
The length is 2.6615 in
